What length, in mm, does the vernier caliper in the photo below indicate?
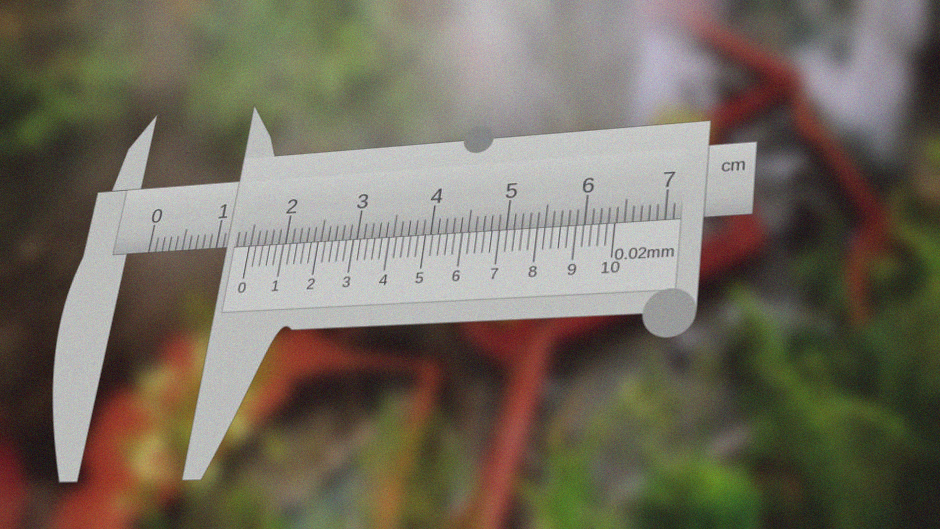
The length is 14.8 mm
